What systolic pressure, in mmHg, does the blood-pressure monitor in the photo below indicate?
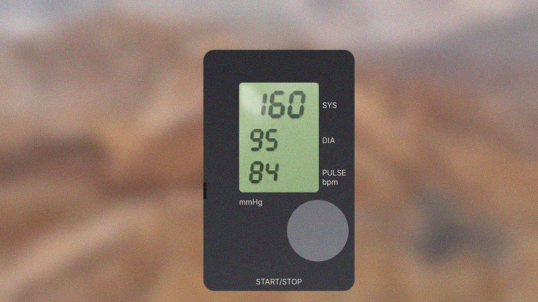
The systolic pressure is 160 mmHg
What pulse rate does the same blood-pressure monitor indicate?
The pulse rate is 84 bpm
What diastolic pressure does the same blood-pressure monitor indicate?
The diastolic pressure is 95 mmHg
